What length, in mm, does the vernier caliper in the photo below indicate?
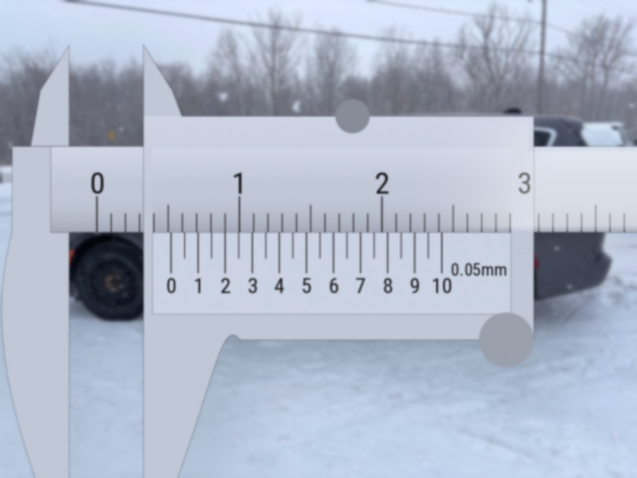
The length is 5.2 mm
